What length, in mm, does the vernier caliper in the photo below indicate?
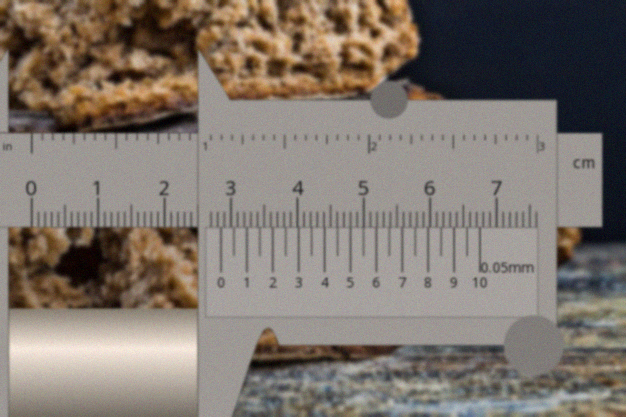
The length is 28.5 mm
